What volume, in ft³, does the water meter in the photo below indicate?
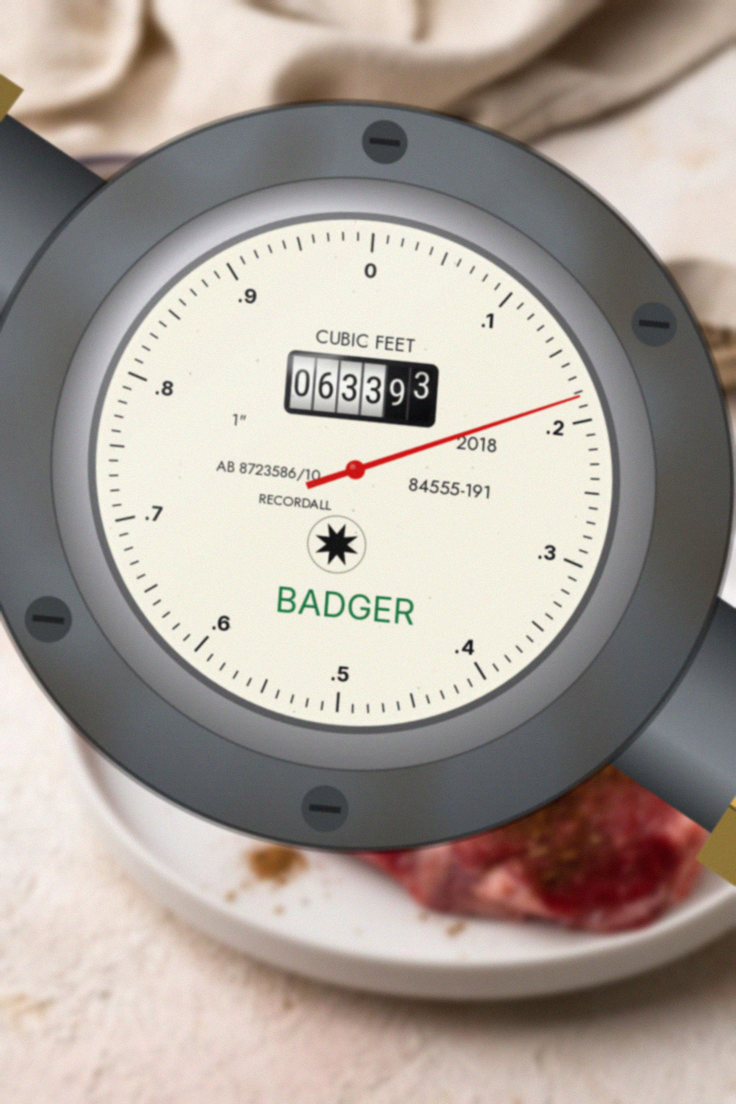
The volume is 63393.18 ft³
